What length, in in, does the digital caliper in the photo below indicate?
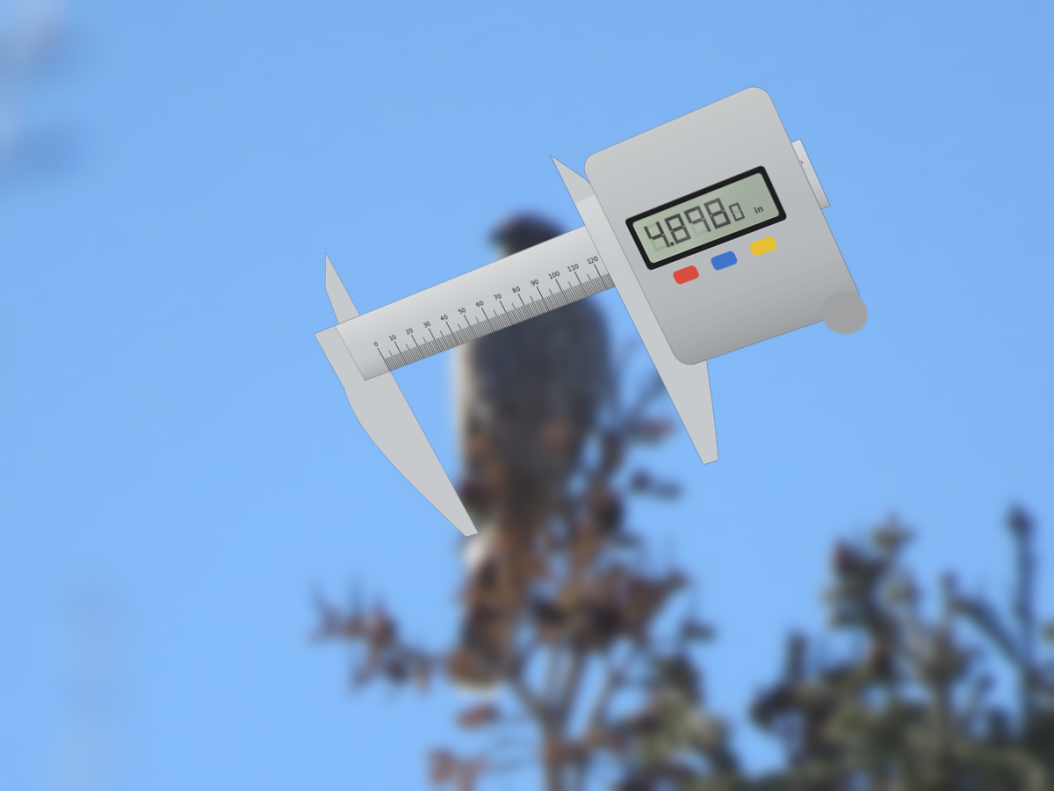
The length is 4.8980 in
